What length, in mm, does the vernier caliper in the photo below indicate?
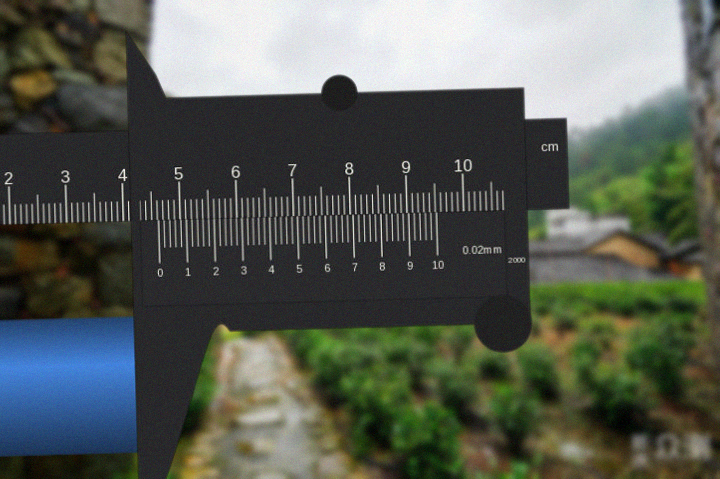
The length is 46.2 mm
